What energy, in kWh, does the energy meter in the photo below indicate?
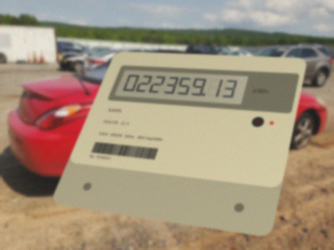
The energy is 22359.13 kWh
